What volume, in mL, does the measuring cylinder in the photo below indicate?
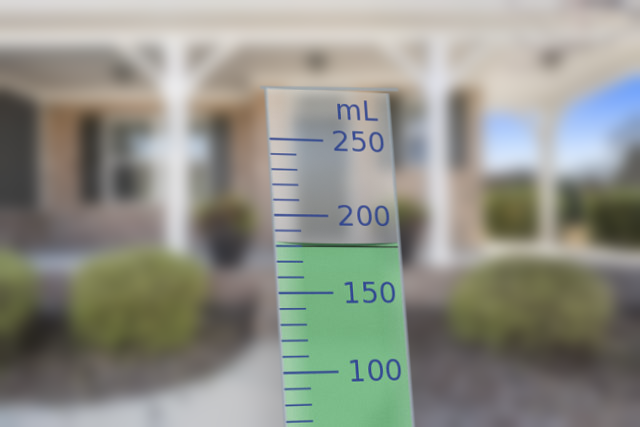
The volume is 180 mL
